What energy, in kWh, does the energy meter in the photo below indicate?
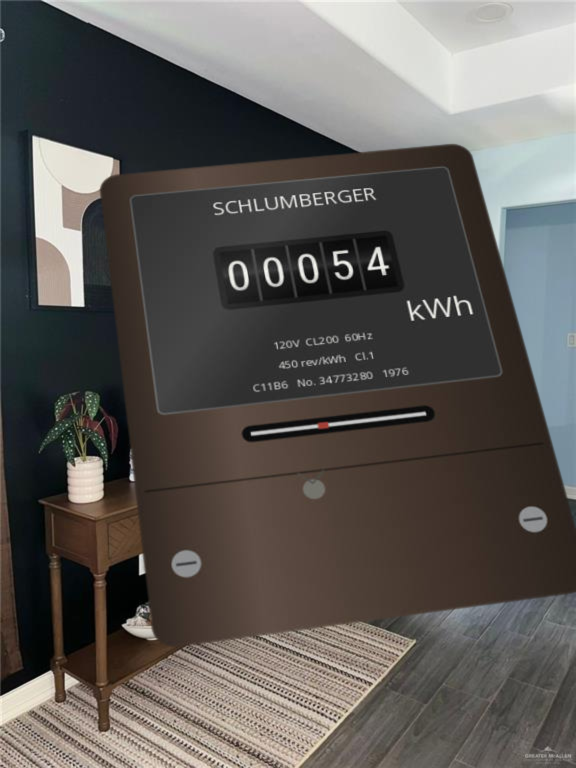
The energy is 54 kWh
